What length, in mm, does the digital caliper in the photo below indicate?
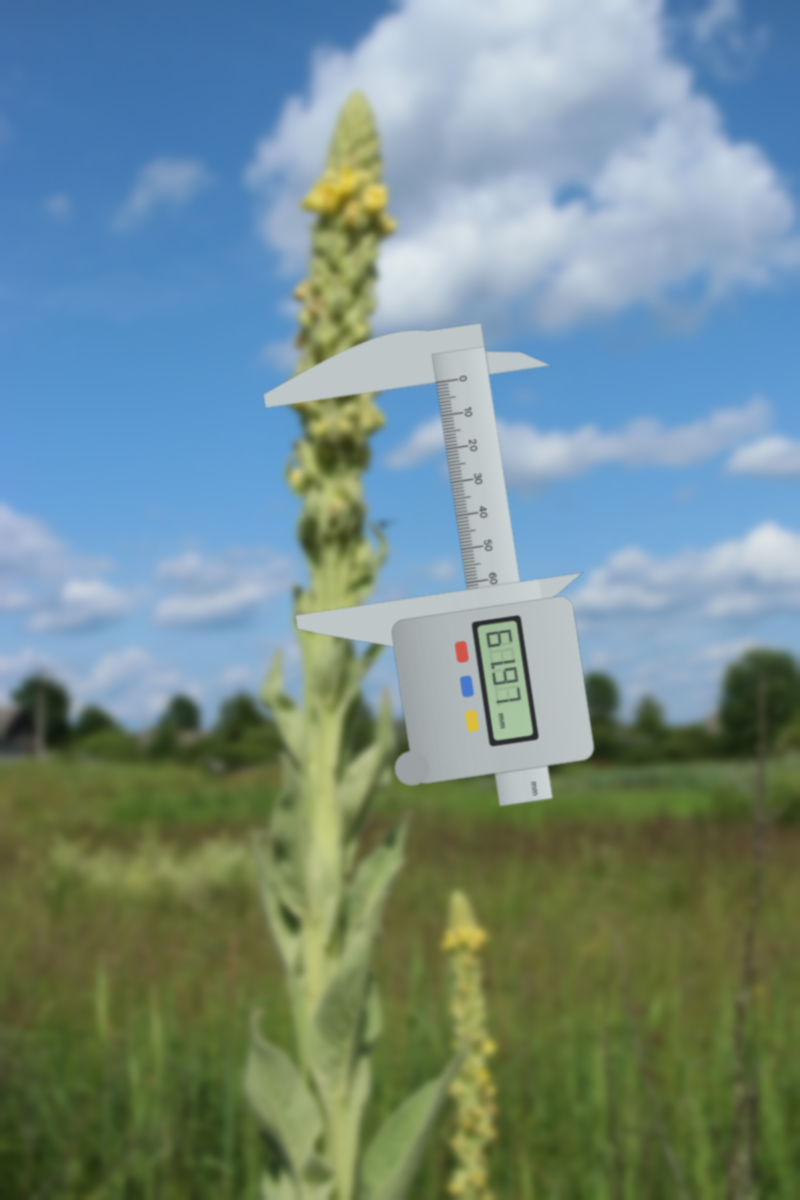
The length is 61.97 mm
